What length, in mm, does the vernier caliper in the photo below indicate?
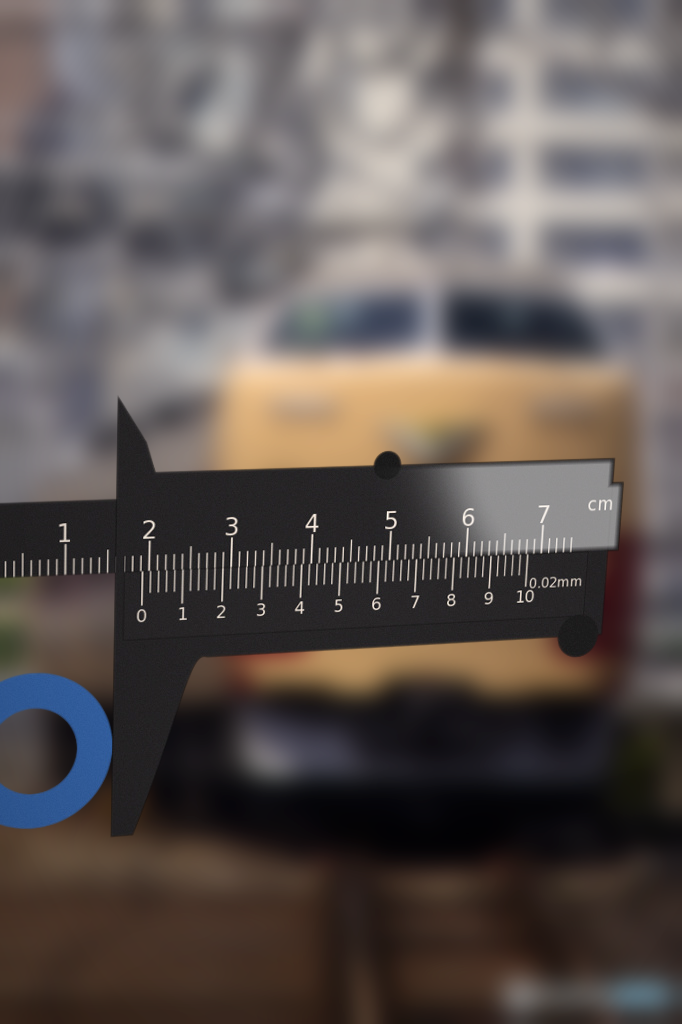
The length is 19.2 mm
